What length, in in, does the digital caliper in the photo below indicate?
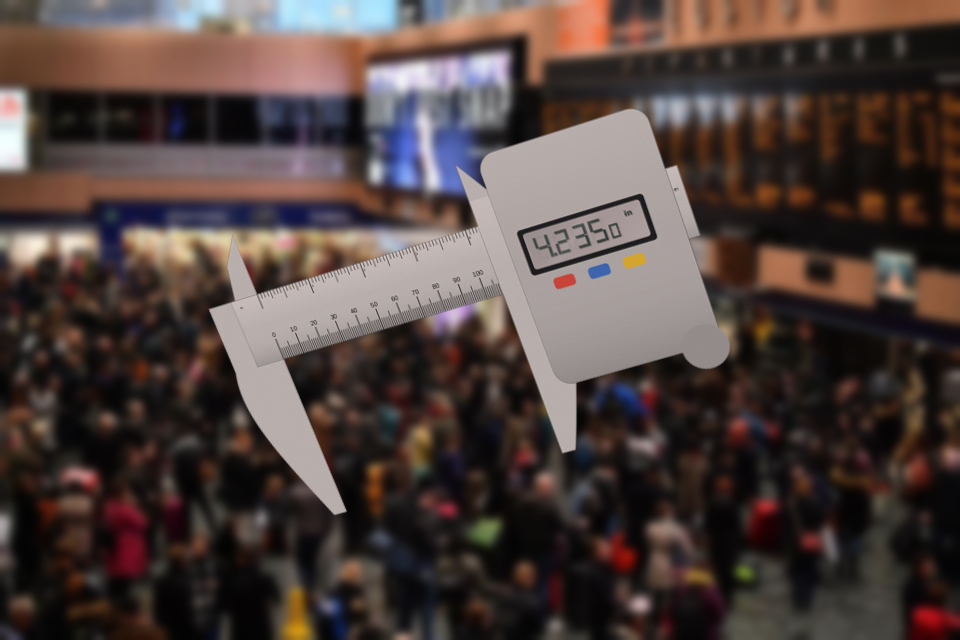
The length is 4.2350 in
